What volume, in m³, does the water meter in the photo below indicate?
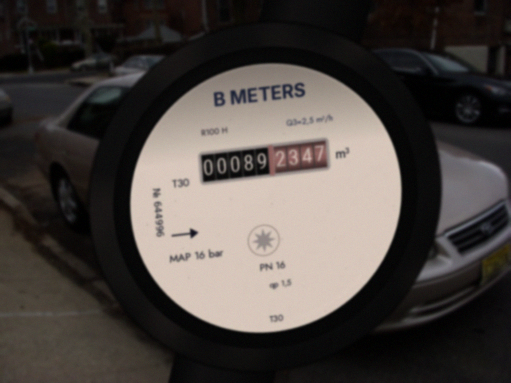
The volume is 89.2347 m³
